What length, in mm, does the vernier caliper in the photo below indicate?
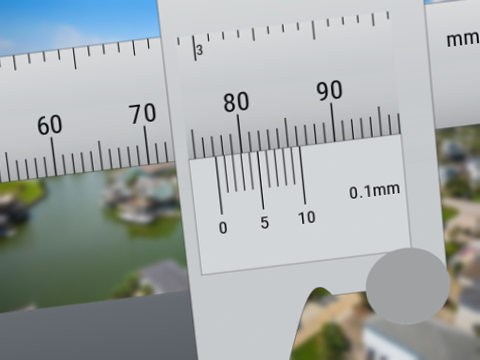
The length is 77.2 mm
